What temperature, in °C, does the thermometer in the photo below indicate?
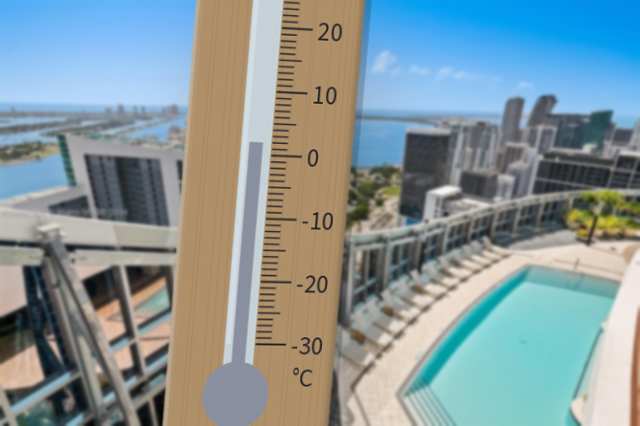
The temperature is 2 °C
